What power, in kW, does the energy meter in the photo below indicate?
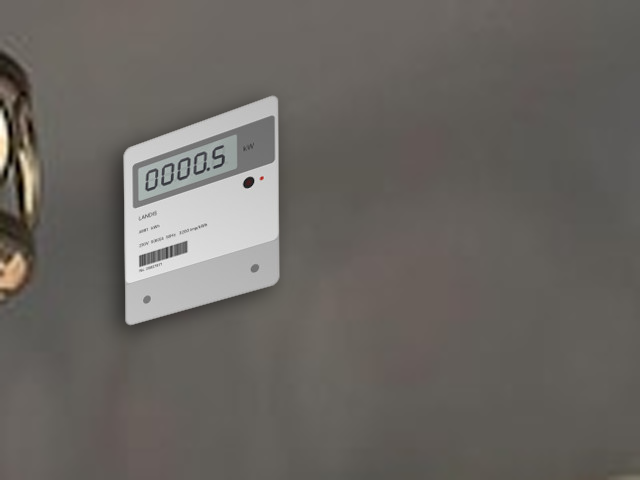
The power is 0.5 kW
